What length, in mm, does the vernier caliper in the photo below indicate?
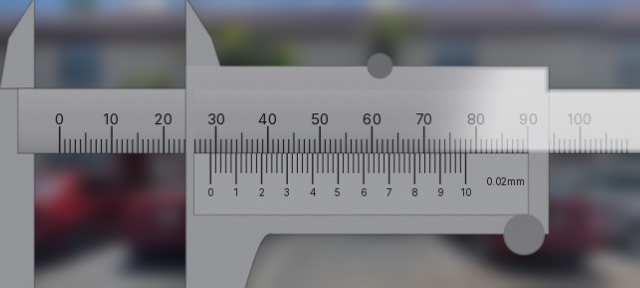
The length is 29.0 mm
